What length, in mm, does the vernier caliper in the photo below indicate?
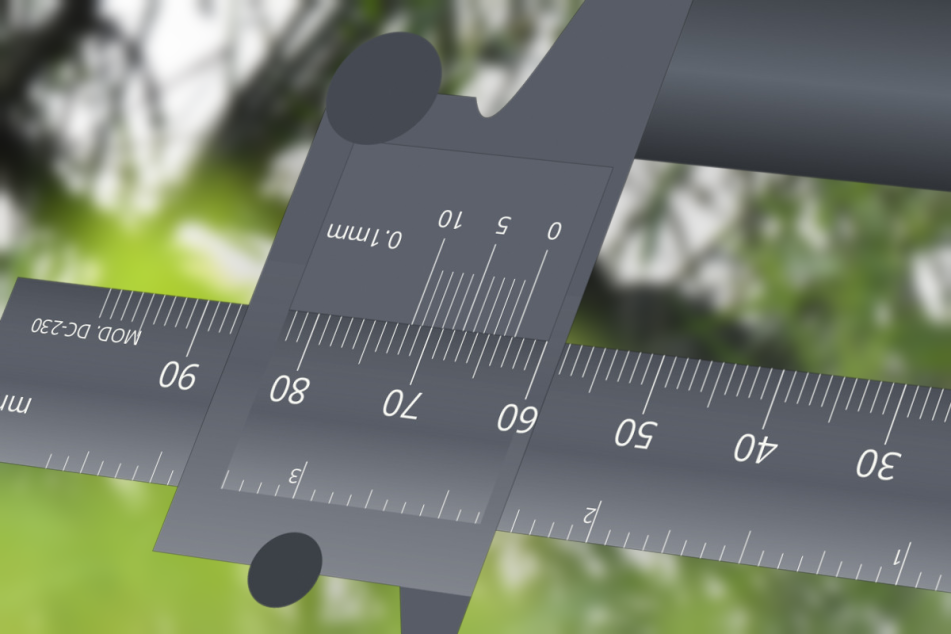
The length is 62.8 mm
